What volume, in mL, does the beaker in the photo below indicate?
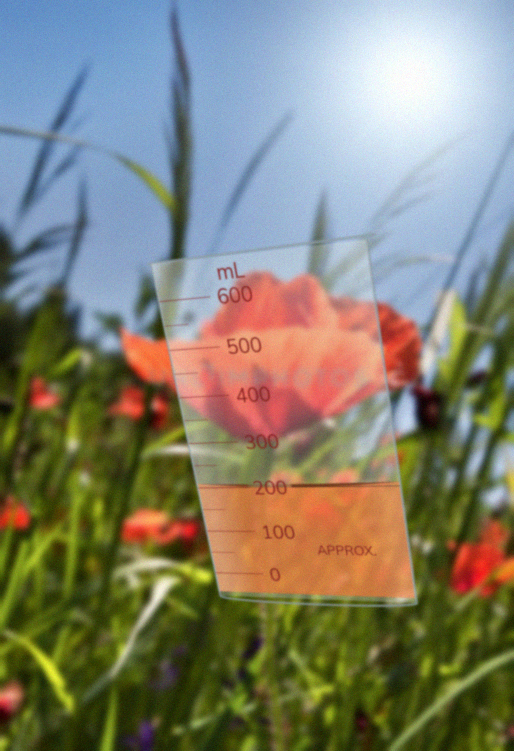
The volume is 200 mL
